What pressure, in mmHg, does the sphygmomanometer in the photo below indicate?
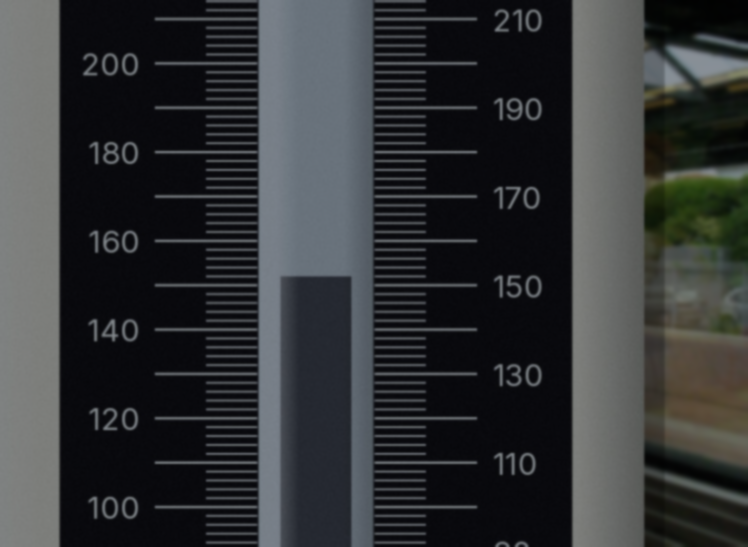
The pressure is 152 mmHg
